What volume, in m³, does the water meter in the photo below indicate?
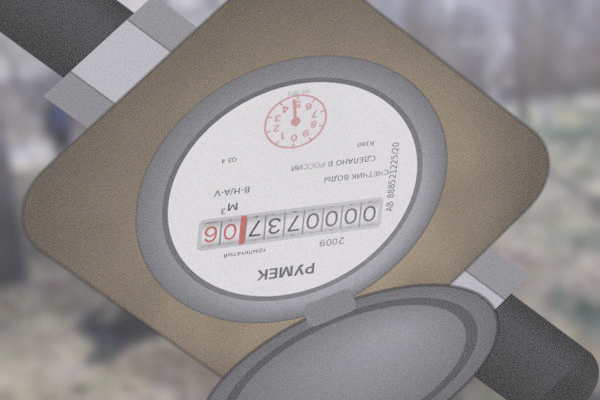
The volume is 737.064 m³
